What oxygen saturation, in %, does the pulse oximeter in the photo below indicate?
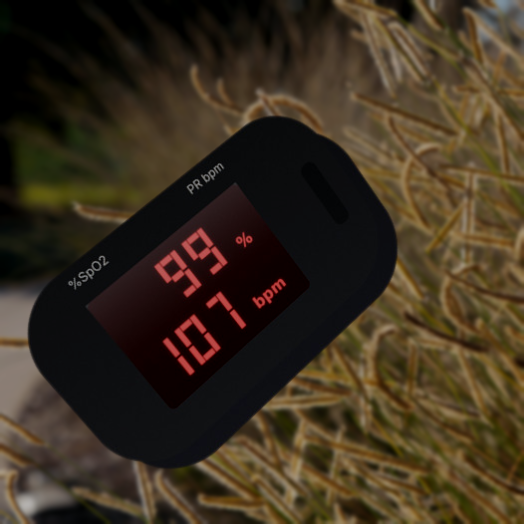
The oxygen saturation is 99 %
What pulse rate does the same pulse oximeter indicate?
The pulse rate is 107 bpm
